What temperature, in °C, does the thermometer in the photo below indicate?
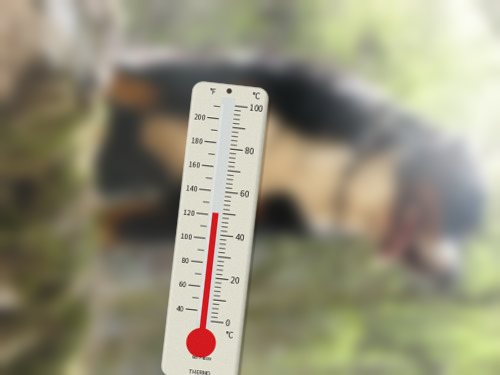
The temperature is 50 °C
